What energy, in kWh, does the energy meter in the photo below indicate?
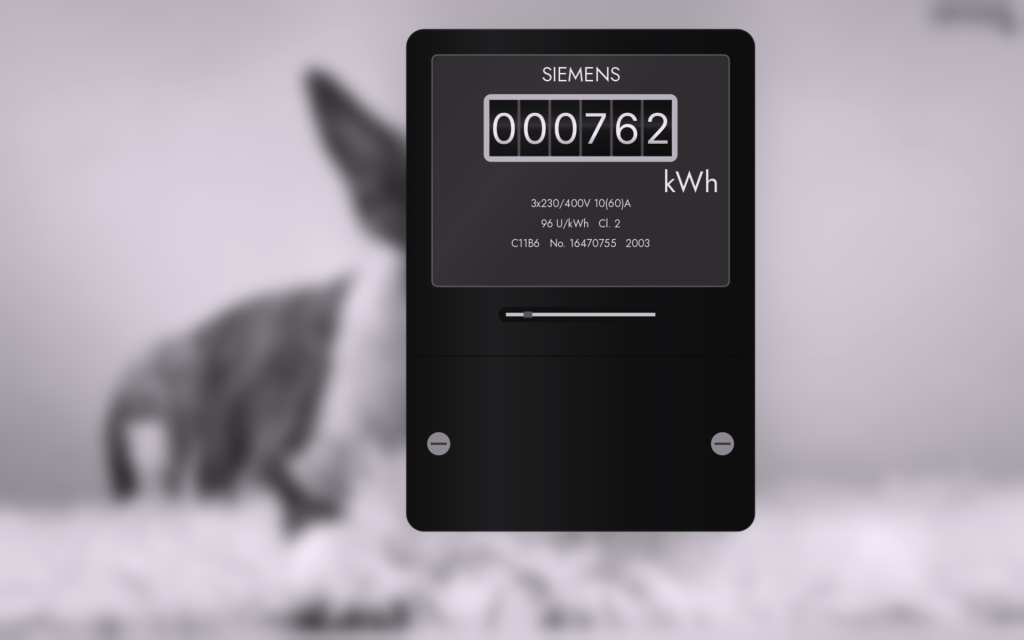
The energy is 762 kWh
